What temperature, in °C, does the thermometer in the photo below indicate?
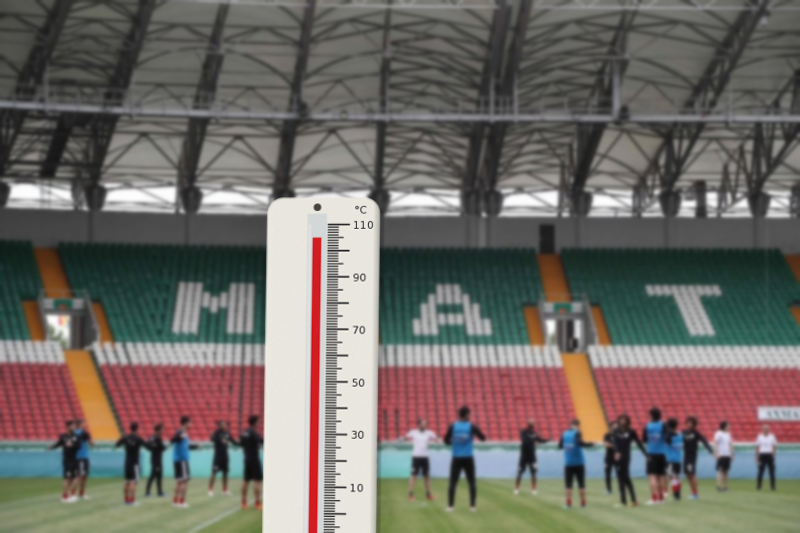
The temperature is 105 °C
